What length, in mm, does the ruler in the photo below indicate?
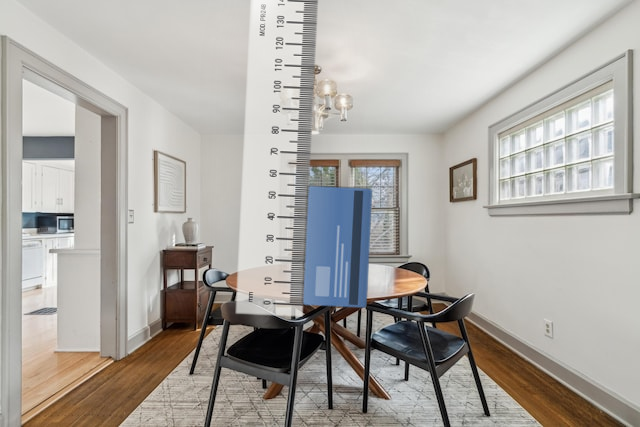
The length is 55 mm
